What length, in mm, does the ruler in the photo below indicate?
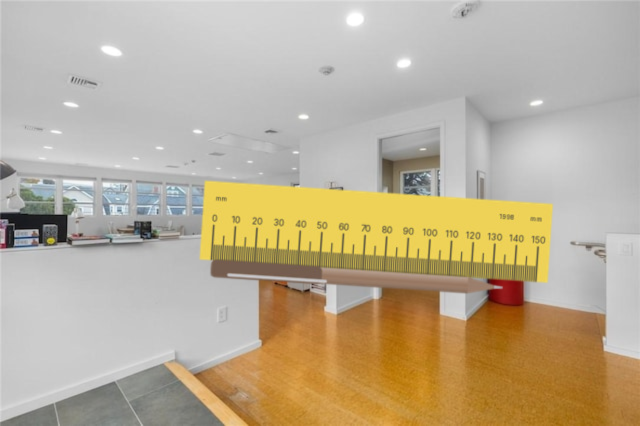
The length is 135 mm
